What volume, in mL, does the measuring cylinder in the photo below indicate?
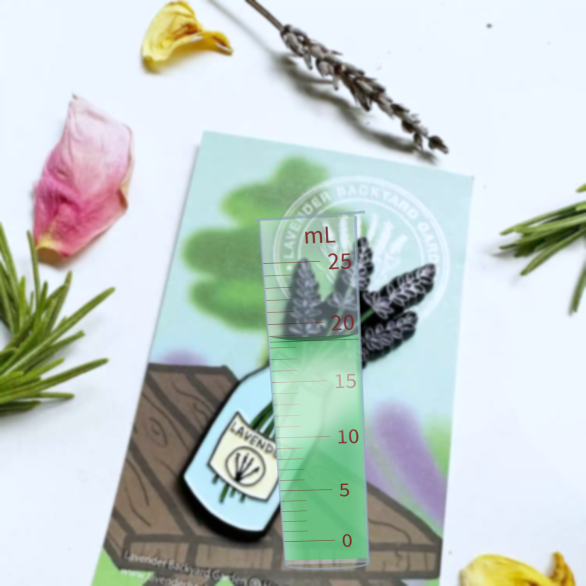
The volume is 18.5 mL
